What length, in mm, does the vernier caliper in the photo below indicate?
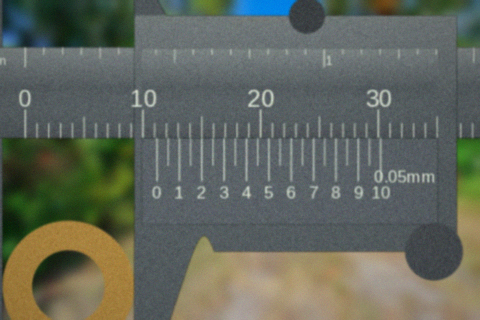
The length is 11.2 mm
